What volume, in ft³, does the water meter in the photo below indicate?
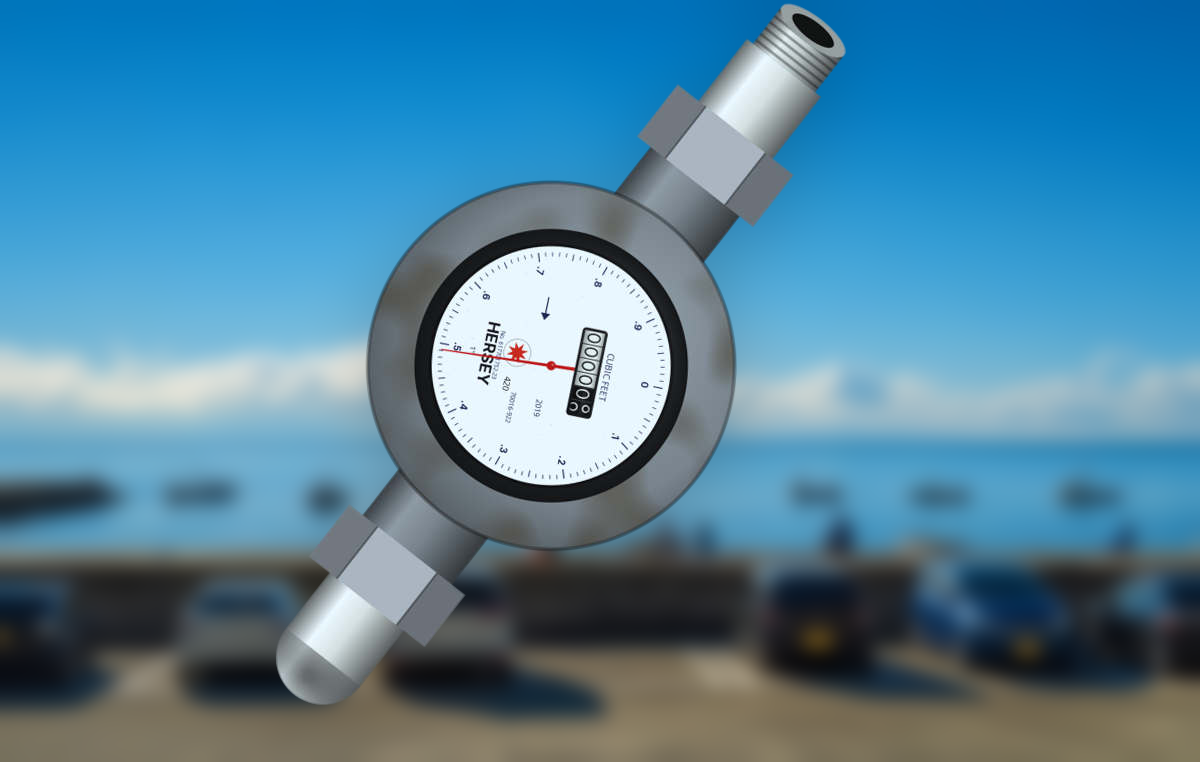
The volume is 8.49 ft³
